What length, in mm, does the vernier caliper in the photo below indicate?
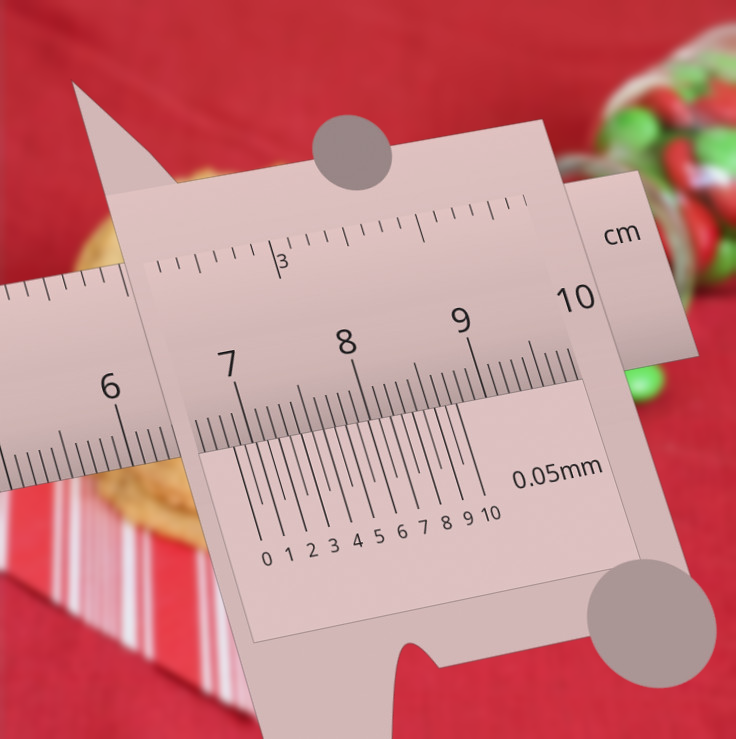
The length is 68.4 mm
